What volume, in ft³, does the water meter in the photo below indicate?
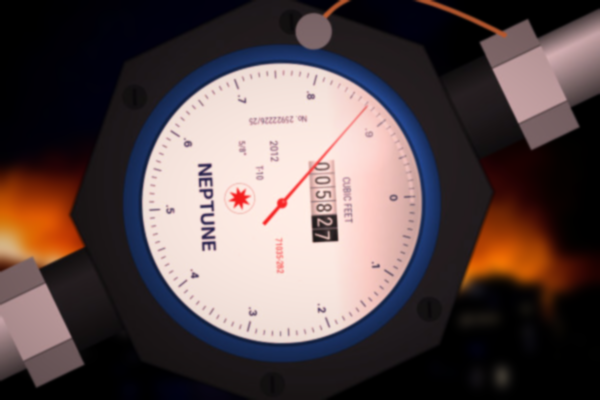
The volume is 5826.87 ft³
